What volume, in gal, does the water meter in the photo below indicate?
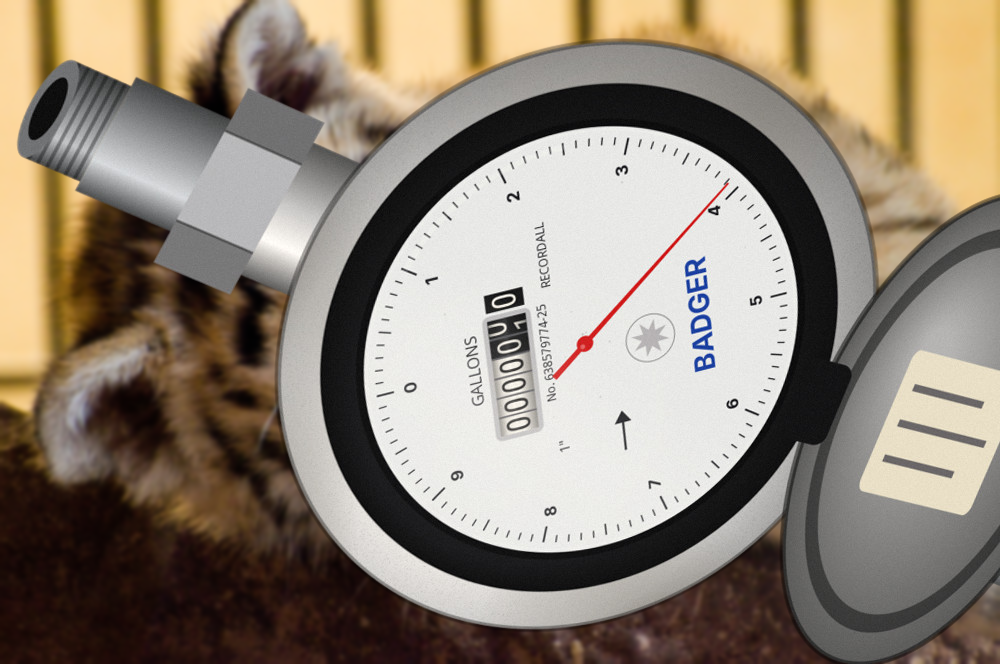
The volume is 3.9 gal
